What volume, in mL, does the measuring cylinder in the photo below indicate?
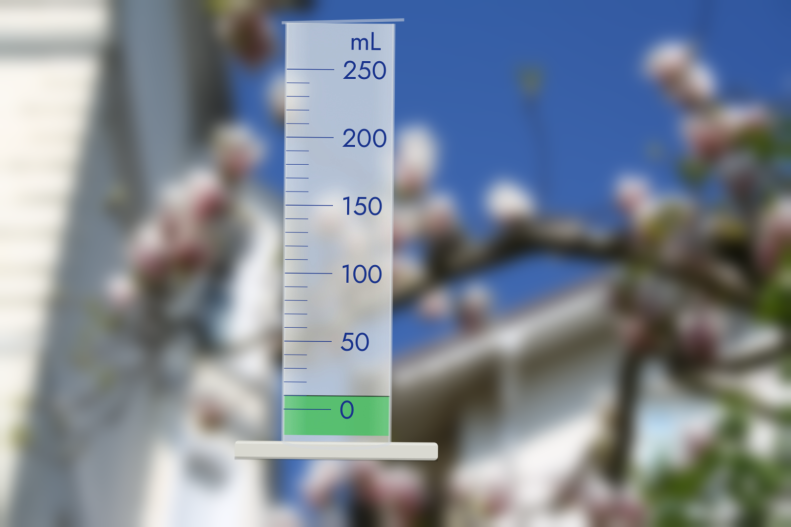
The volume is 10 mL
